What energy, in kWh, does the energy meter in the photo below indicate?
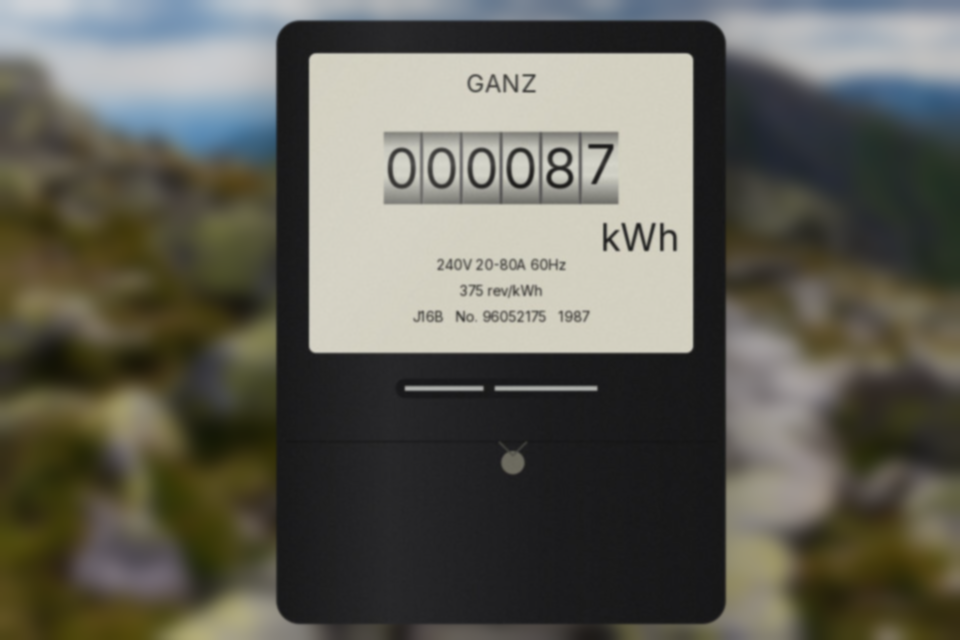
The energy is 87 kWh
